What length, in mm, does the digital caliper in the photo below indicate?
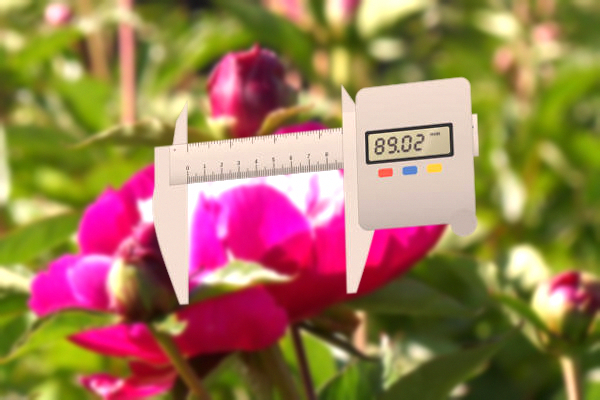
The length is 89.02 mm
